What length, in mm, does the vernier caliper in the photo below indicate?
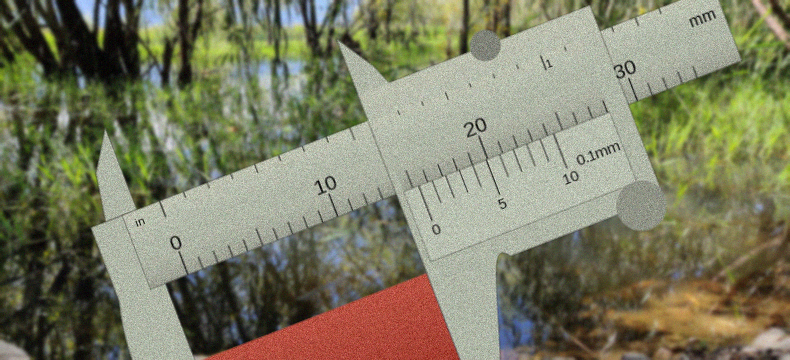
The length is 15.4 mm
